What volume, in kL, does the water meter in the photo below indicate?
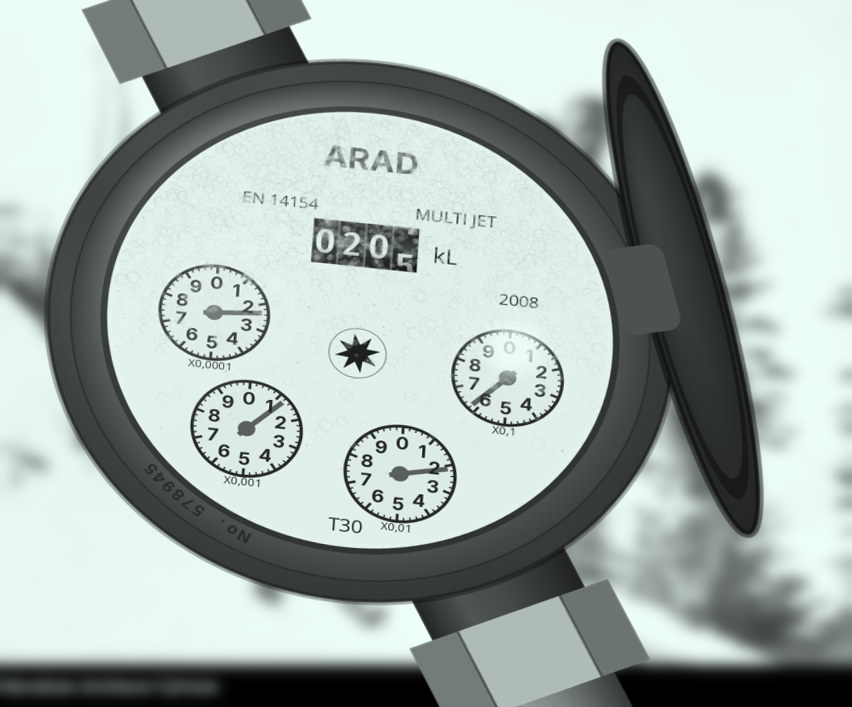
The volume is 204.6212 kL
